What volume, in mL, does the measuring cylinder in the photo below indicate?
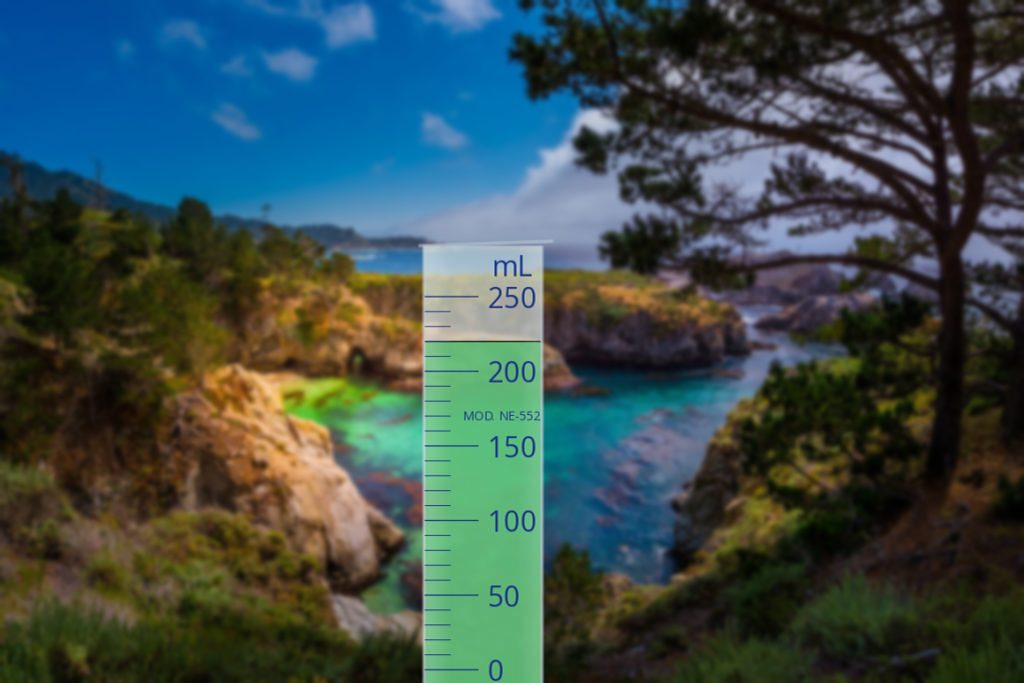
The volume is 220 mL
